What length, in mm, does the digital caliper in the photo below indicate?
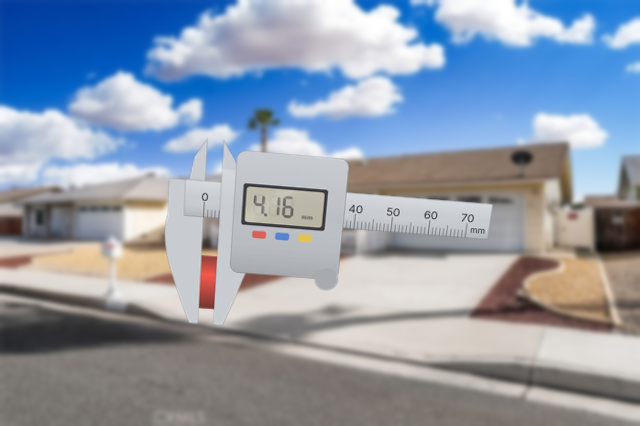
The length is 4.16 mm
